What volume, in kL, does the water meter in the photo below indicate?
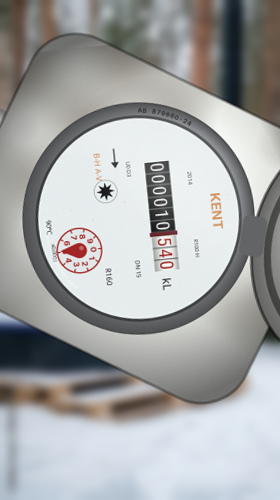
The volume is 10.5405 kL
